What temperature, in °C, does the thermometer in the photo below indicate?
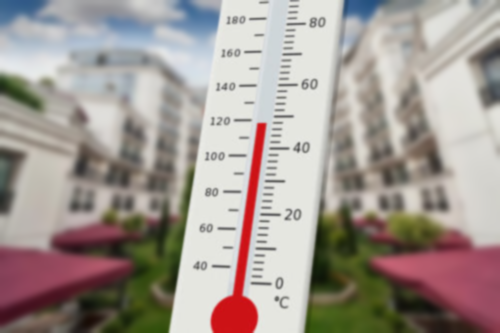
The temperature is 48 °C
